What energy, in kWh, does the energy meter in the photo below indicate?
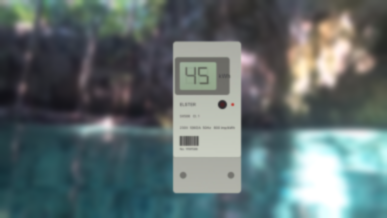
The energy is 45 kWh
